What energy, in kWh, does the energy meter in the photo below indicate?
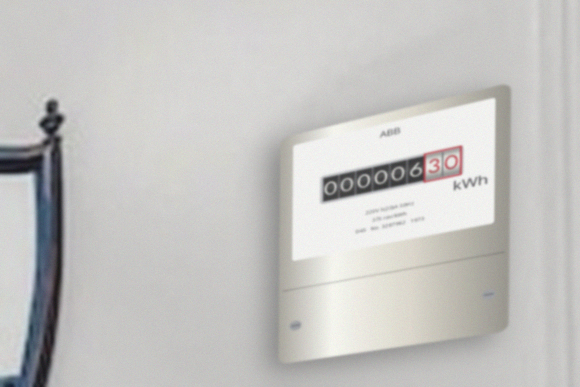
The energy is 6.30 kWh
